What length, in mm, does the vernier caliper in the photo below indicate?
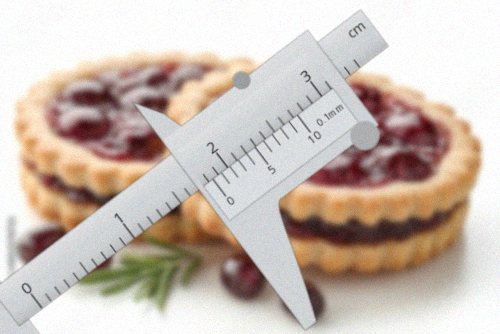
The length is 18.4 mm
